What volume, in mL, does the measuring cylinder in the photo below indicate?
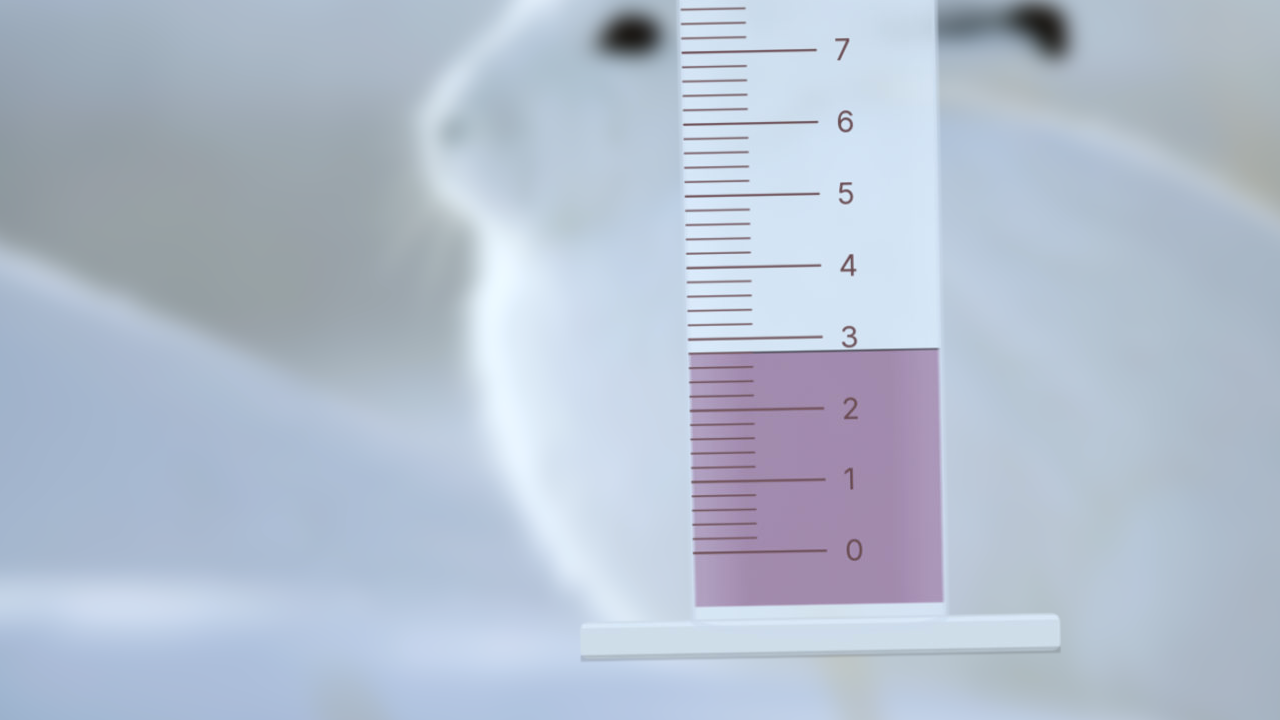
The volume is 2.8 mL
